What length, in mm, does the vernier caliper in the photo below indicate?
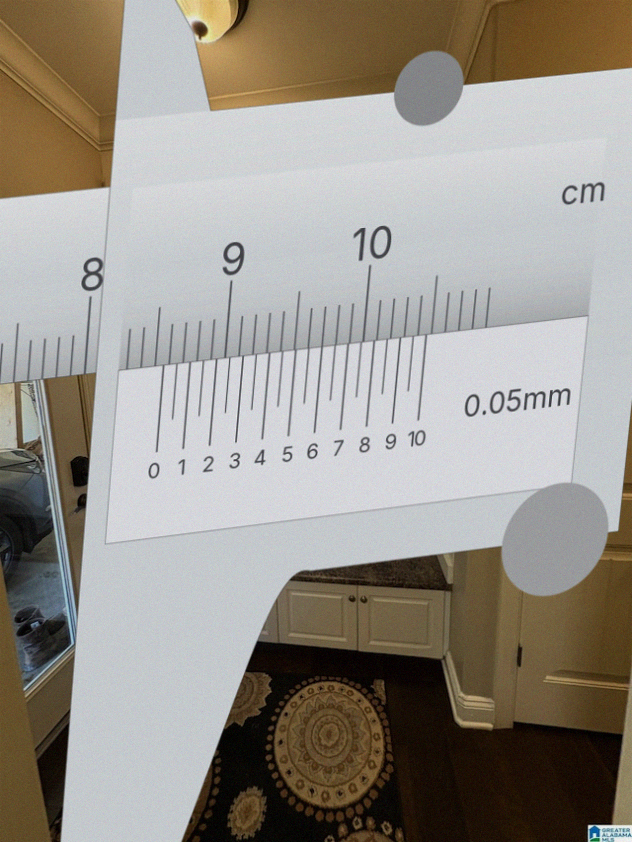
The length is 85.6 mm
